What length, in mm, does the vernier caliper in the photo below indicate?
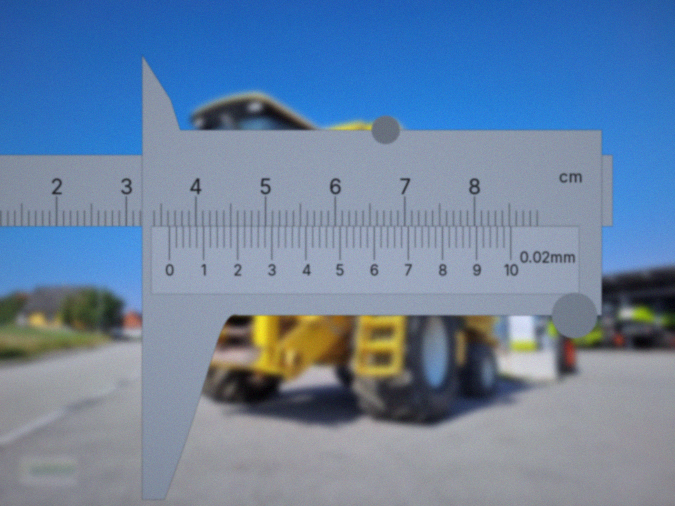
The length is 36.2 mm
